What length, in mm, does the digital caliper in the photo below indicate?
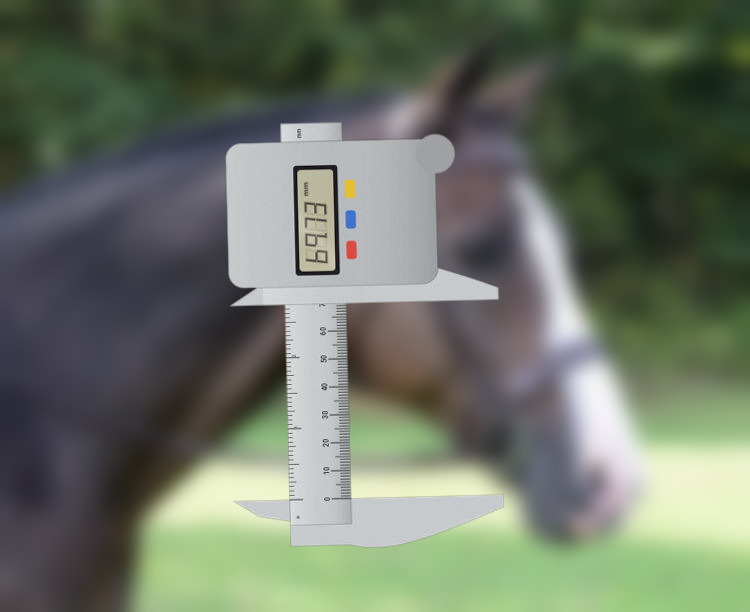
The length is 69.73 mm
